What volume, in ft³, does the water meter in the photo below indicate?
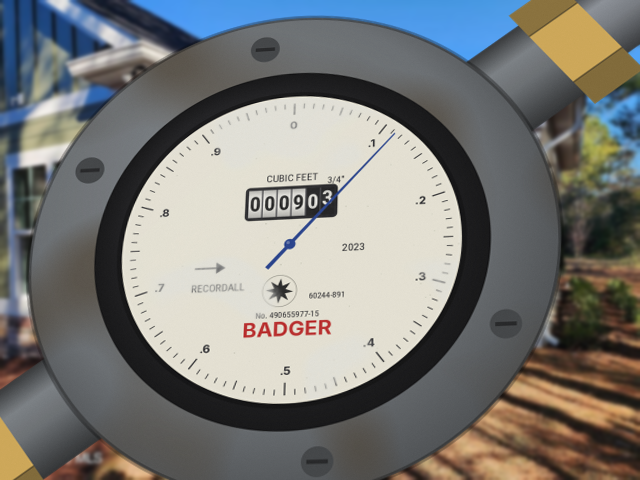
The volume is 903.11 ft³
